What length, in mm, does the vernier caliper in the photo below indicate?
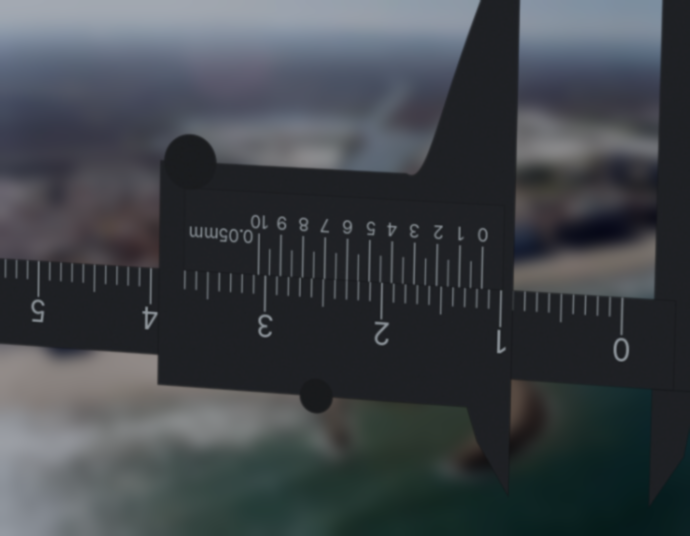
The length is 11.6 mm
